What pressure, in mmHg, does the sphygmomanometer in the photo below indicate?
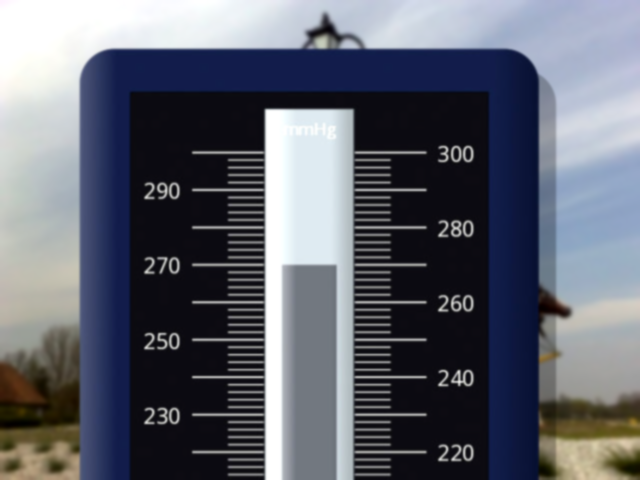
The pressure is 270 mmHg
